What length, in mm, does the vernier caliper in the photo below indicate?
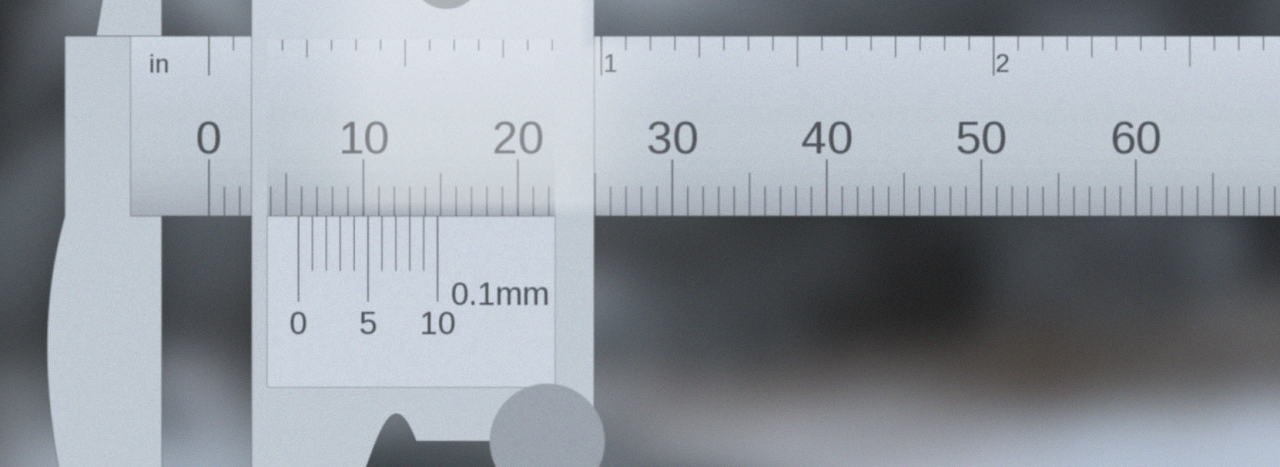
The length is 5.8 mm
